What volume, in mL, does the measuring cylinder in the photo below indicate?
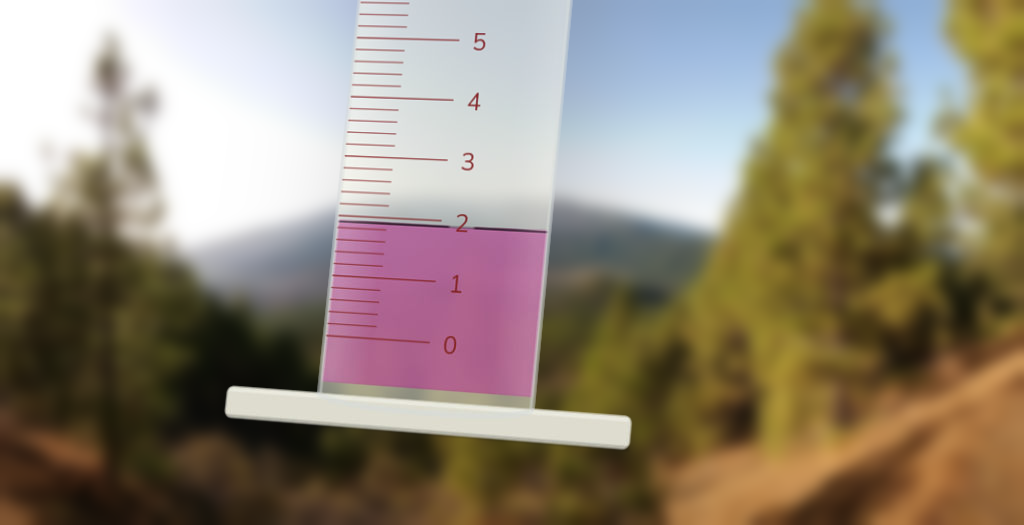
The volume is 1.9 mL
